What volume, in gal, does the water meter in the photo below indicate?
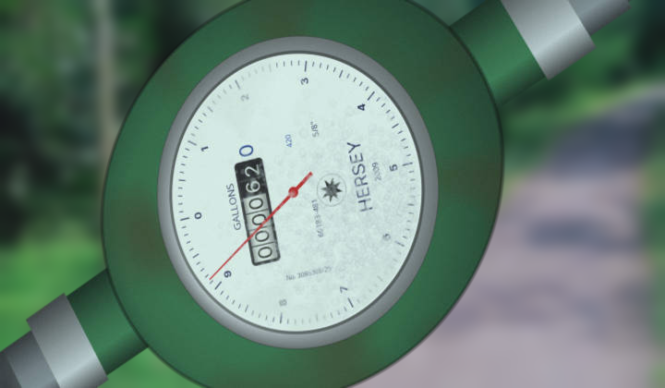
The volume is 619.1 gal
